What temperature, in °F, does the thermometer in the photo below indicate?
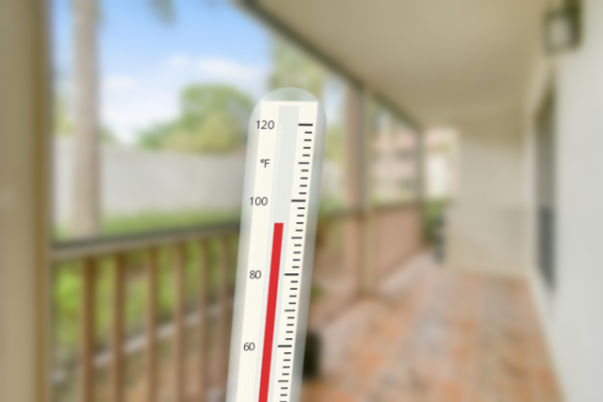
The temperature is 94 °F
